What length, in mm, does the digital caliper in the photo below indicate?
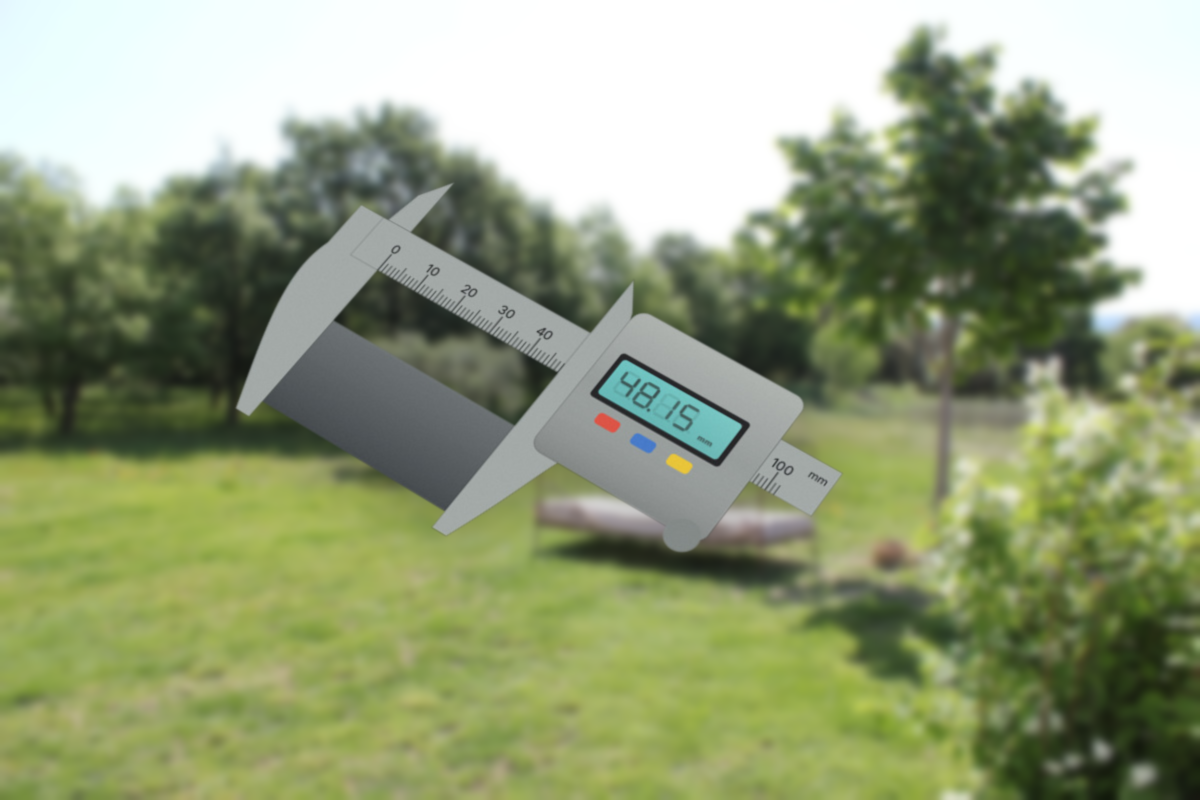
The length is 48.15 mm
